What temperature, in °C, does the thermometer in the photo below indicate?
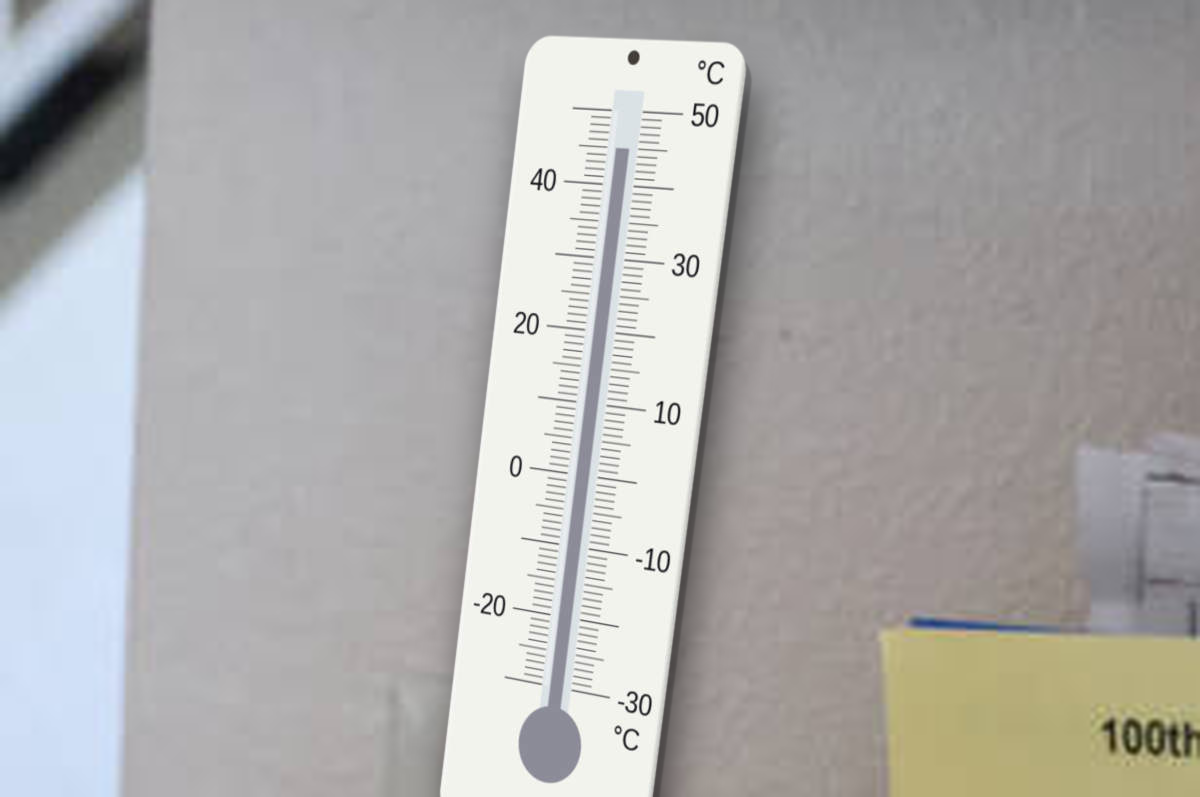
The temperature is 45 °C
